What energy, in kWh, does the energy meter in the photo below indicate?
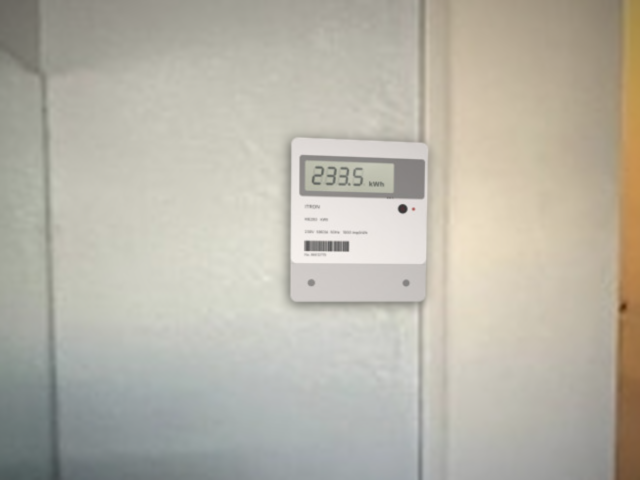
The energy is 233.5 kWh
